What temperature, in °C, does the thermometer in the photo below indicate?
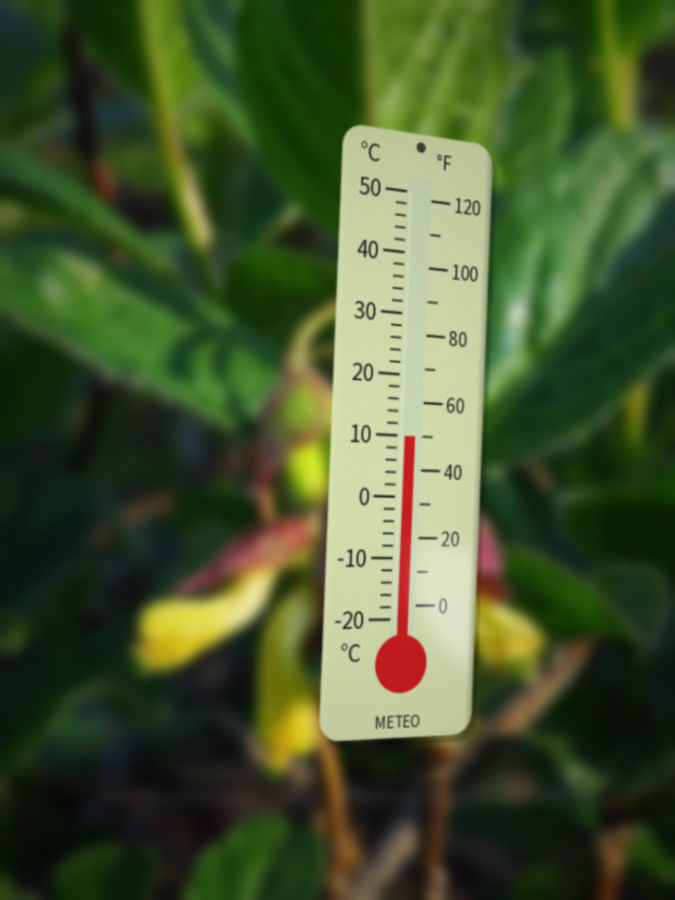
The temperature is 10 °C
